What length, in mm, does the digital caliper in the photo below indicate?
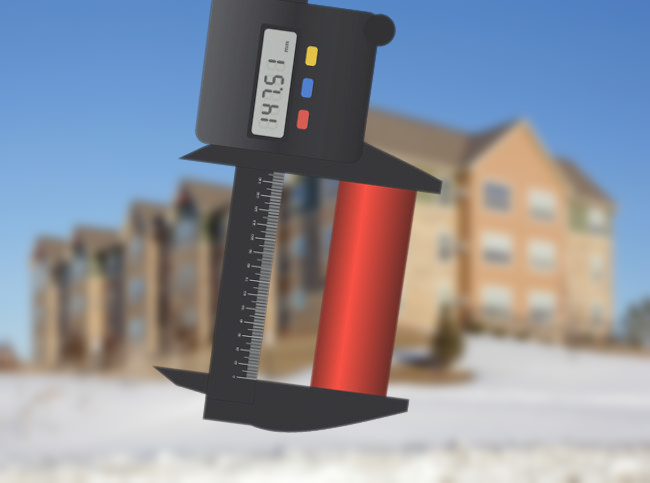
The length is 147.51 mm
